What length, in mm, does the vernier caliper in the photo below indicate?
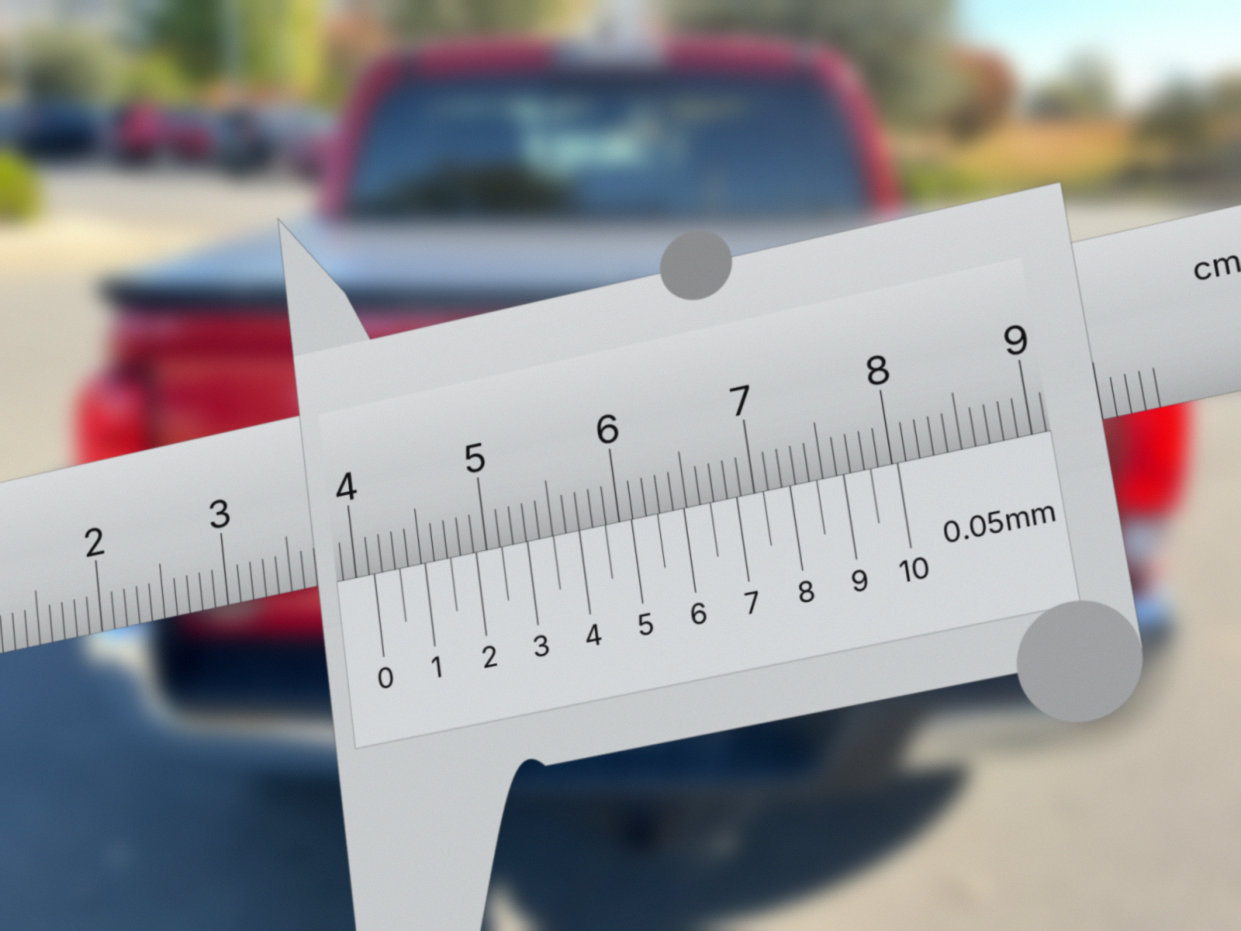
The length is 41.4 mm
